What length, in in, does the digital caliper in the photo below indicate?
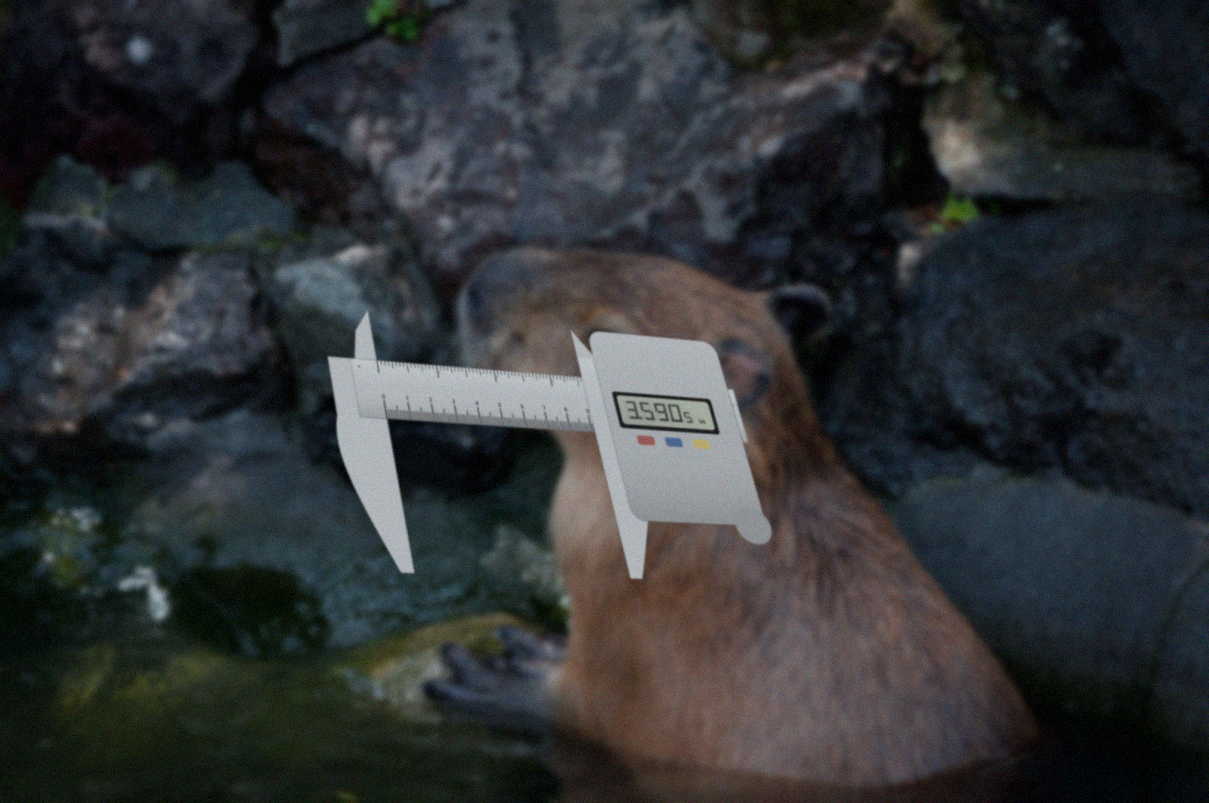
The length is 3.5905 in
